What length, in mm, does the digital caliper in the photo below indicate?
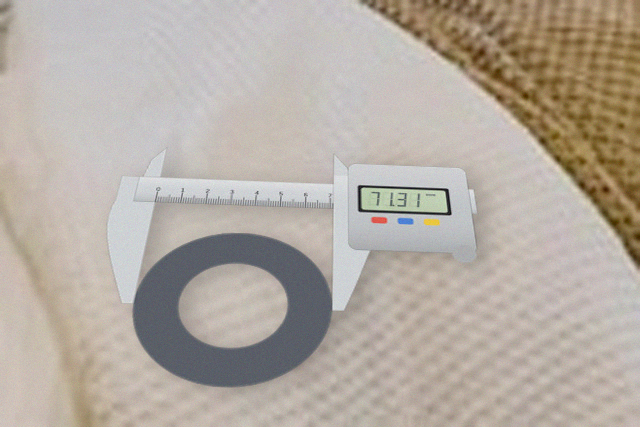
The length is 71.31 mm
